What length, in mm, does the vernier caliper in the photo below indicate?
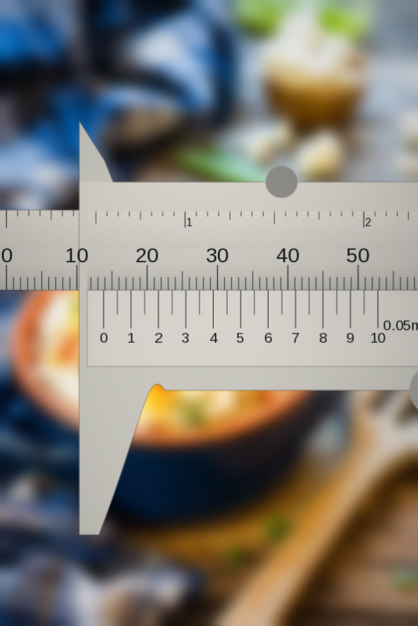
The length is 13.8 mm
